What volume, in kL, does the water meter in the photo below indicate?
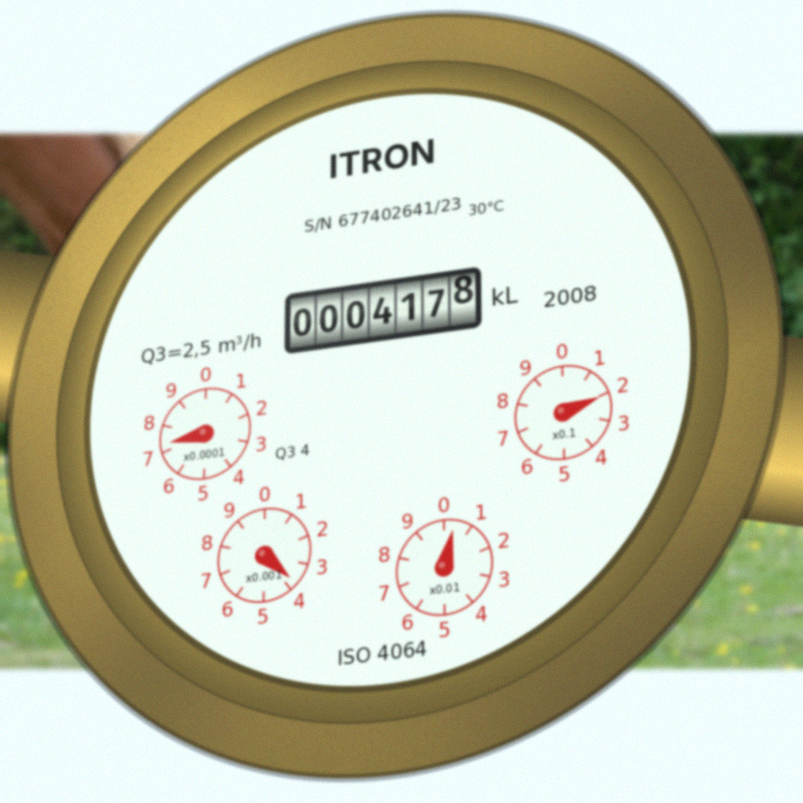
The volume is 4178.2037 kL
